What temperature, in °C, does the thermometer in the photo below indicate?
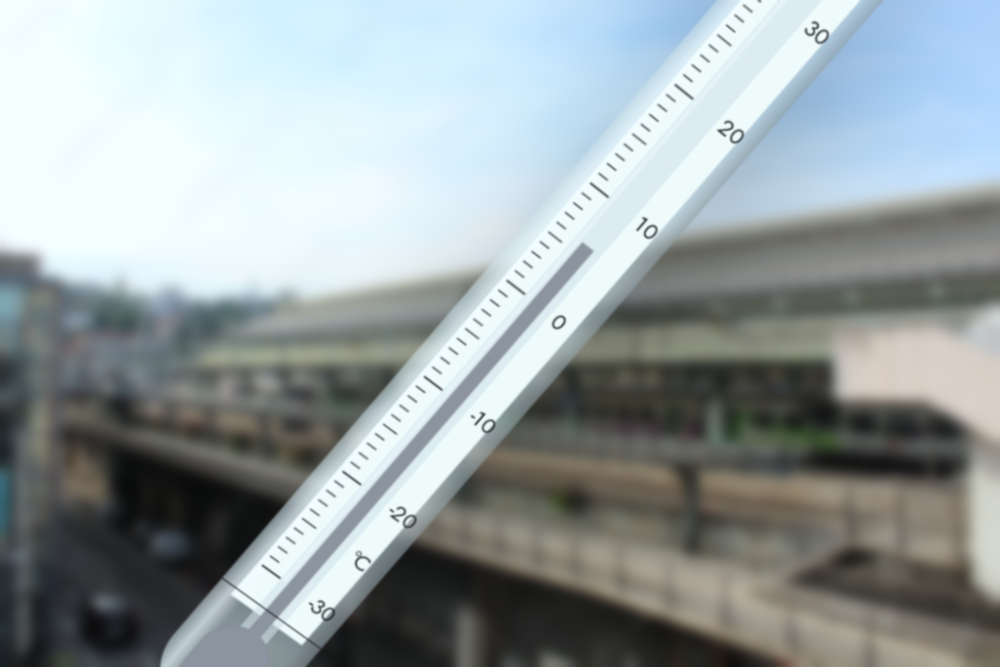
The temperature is 6 °C
